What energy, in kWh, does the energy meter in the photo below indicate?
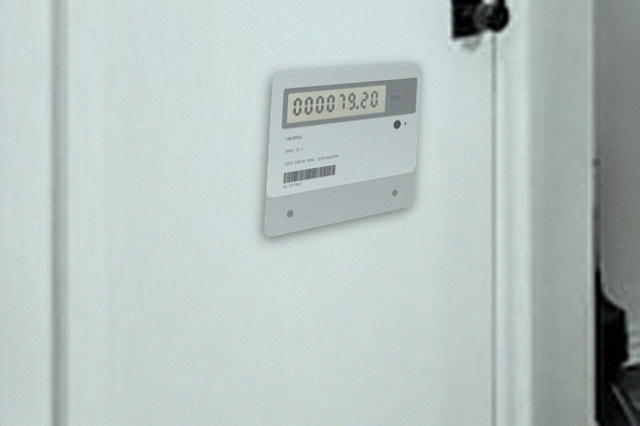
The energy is 79.20 kWh
